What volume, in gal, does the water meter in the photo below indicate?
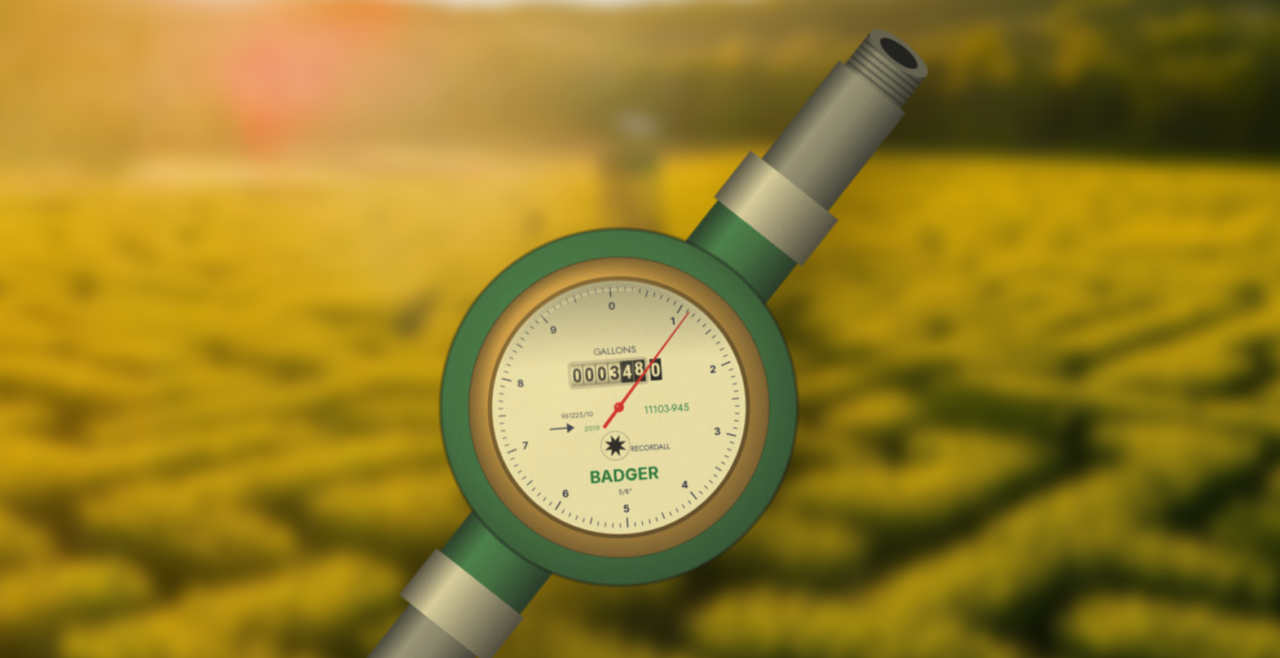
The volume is 3481.1 gal
